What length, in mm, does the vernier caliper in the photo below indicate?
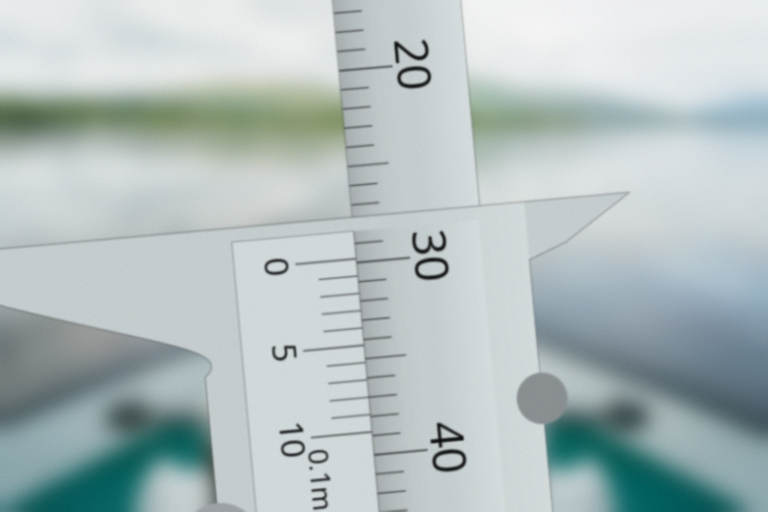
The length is 29.8 mm
